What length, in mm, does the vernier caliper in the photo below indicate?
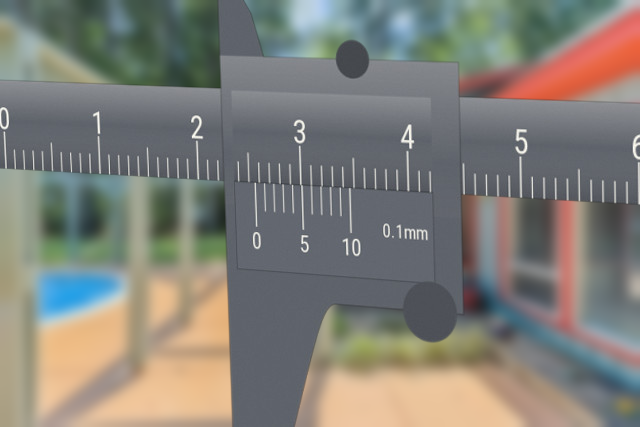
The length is 25.6 mm
